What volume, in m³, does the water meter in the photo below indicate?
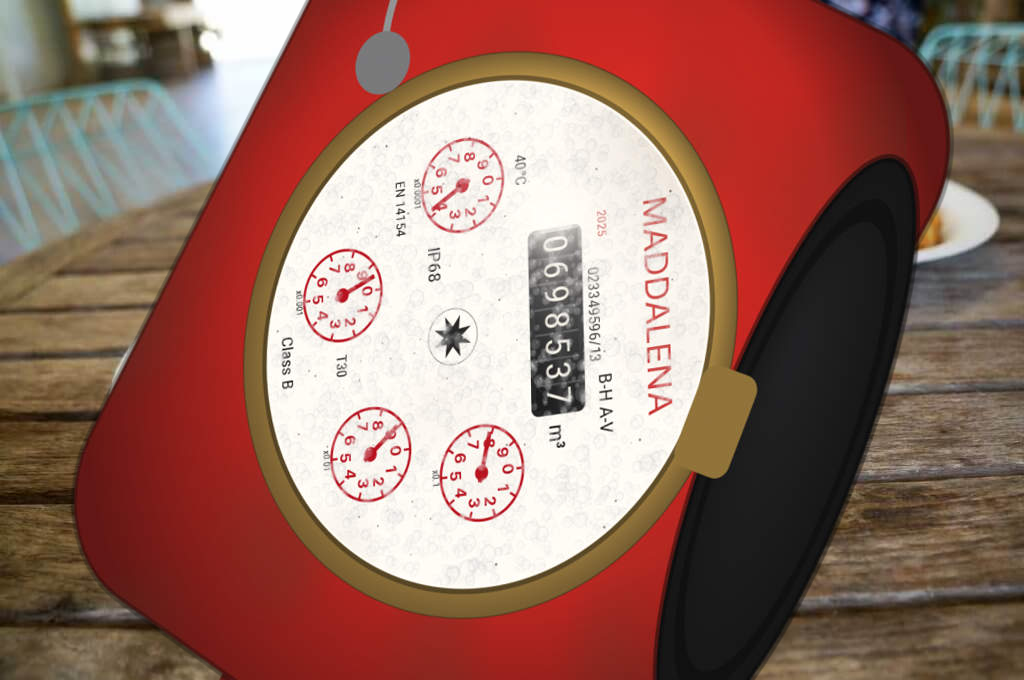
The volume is 698537.7894 m³
